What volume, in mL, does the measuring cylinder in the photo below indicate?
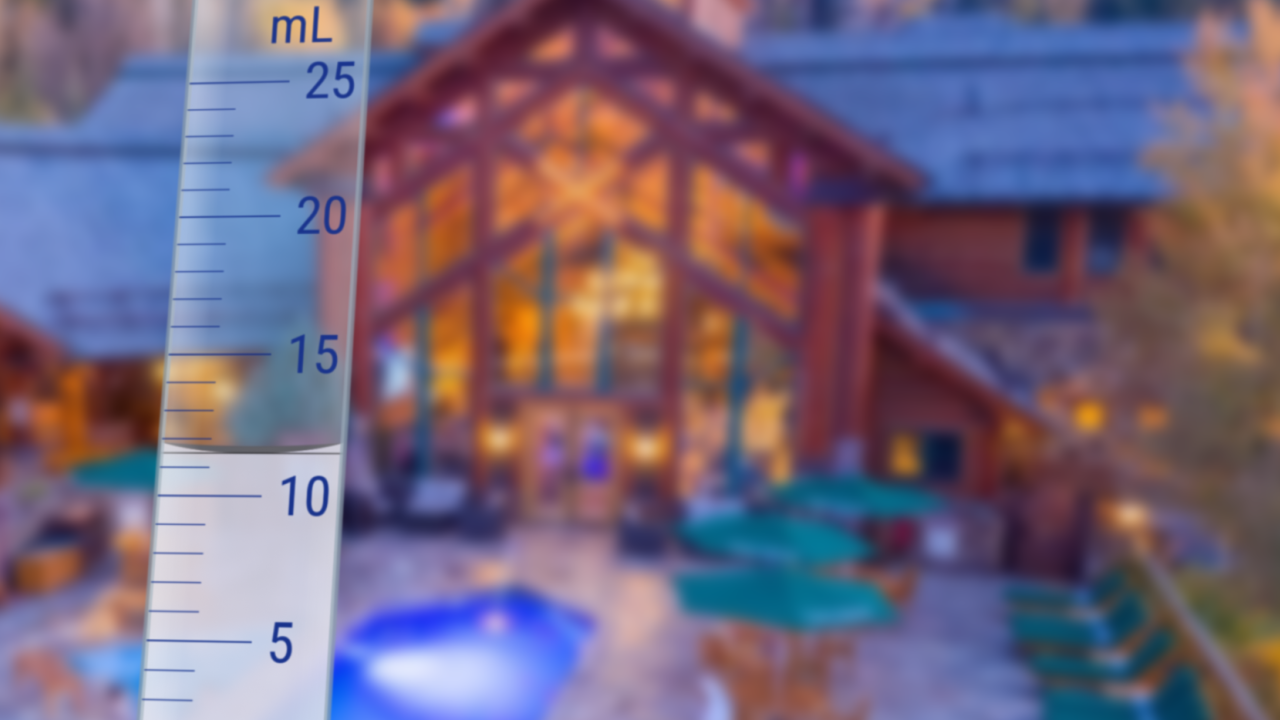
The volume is 11.5 mL
